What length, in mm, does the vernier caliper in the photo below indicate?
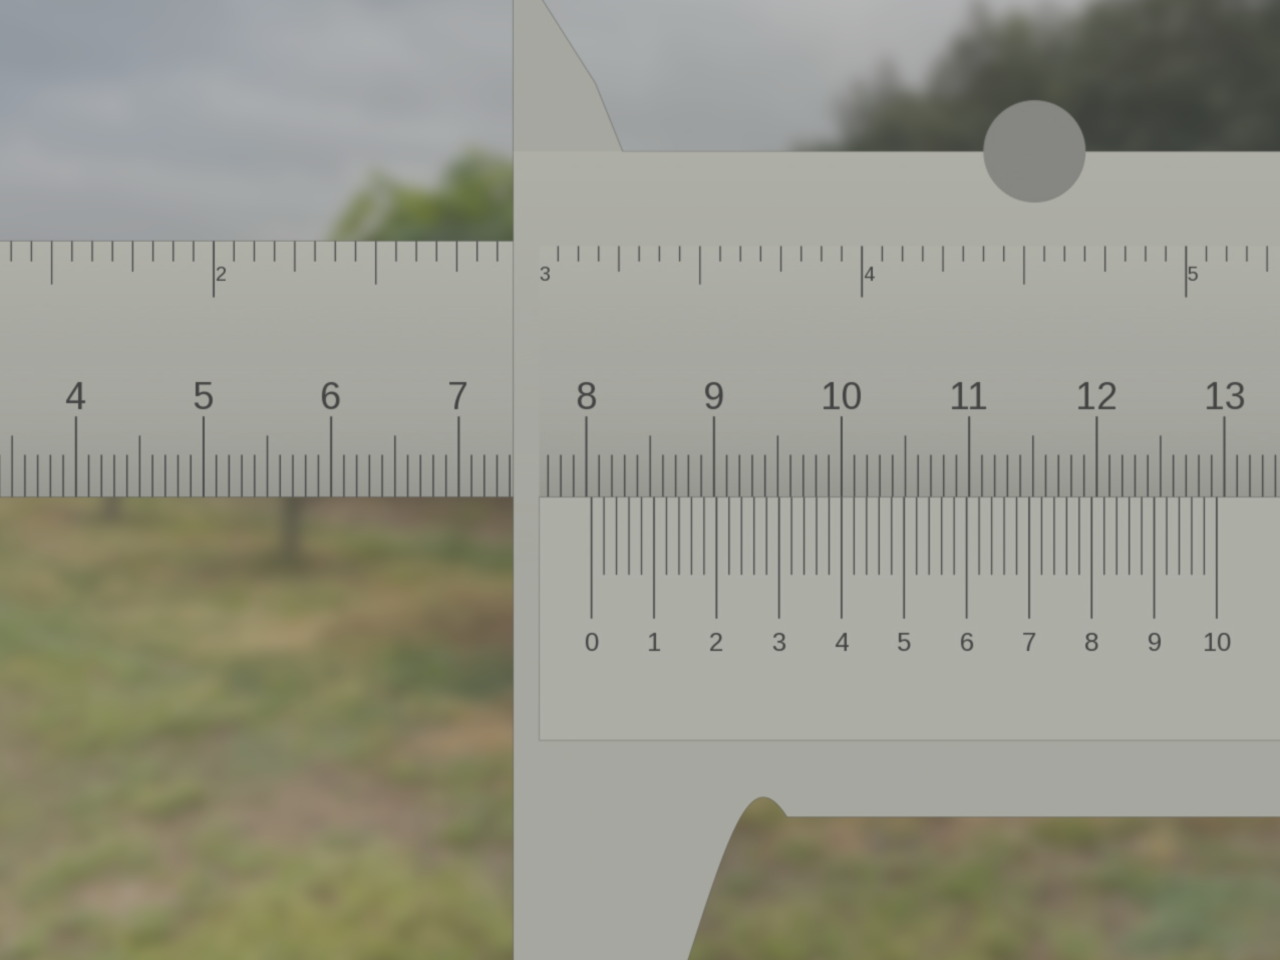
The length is 80.4 mm
